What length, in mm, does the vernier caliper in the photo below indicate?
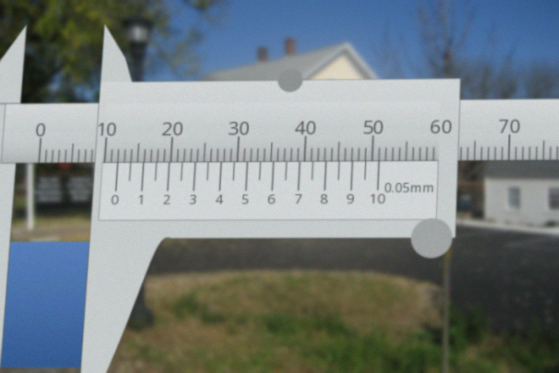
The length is 12.0 mm
